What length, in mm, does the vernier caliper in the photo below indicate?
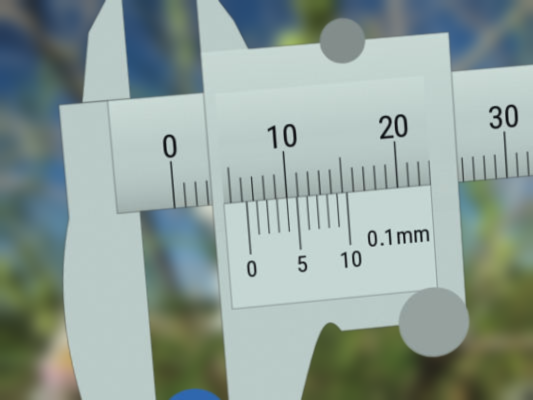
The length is 6.4 mm
